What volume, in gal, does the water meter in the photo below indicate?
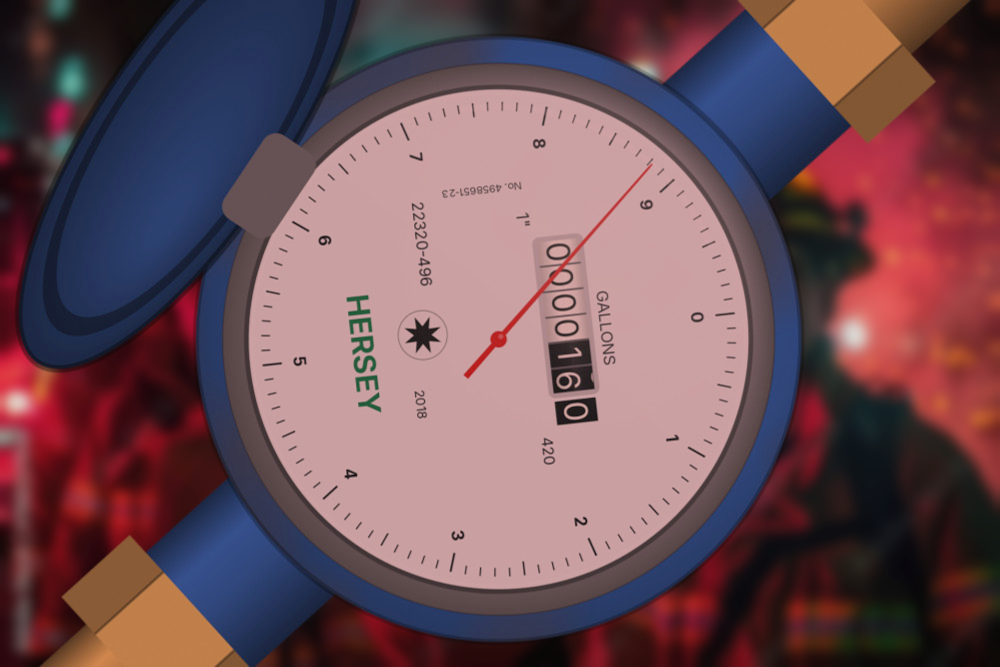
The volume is 158.8 gal
